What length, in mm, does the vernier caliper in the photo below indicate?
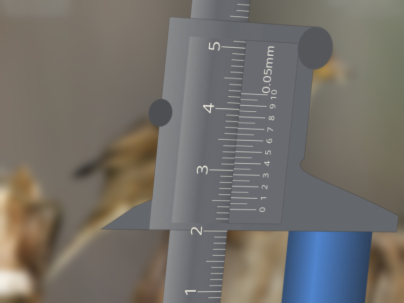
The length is 23.6 mm
